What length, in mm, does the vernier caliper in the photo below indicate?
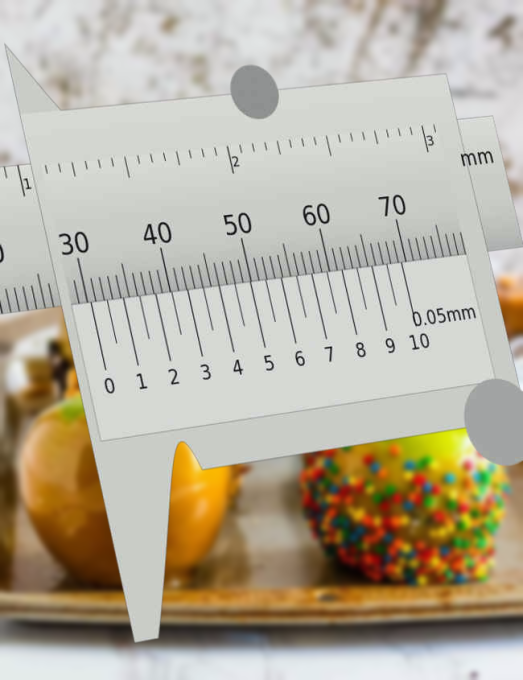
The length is 30.4 mm
